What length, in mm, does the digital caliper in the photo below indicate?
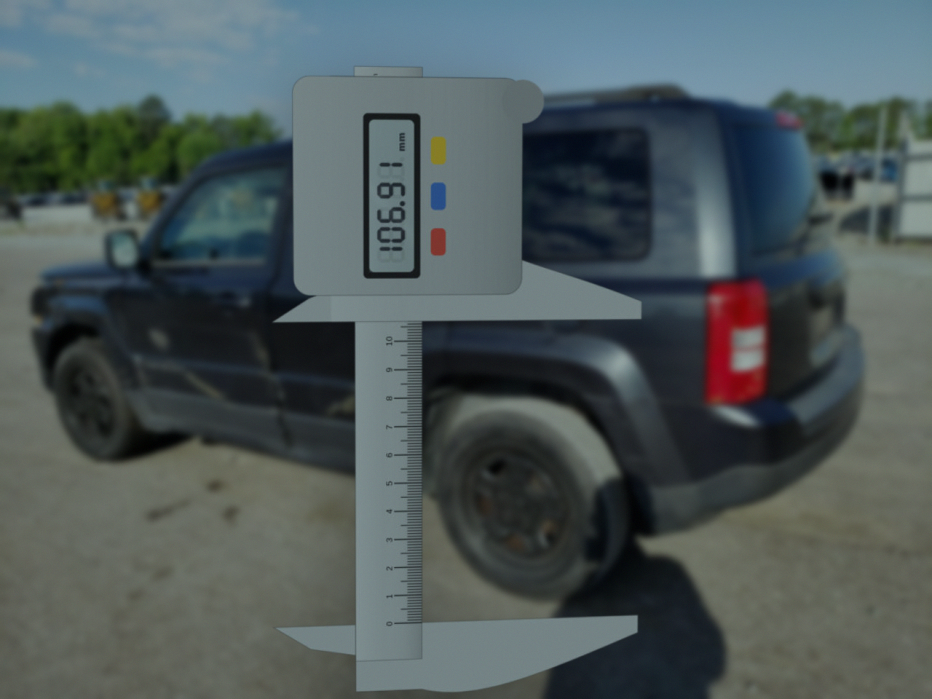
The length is 106.91 mm
